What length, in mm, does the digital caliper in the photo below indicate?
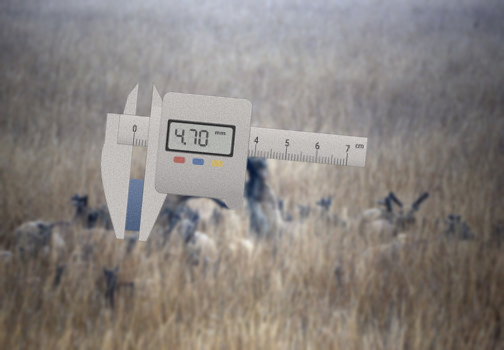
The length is 4.70 mm
